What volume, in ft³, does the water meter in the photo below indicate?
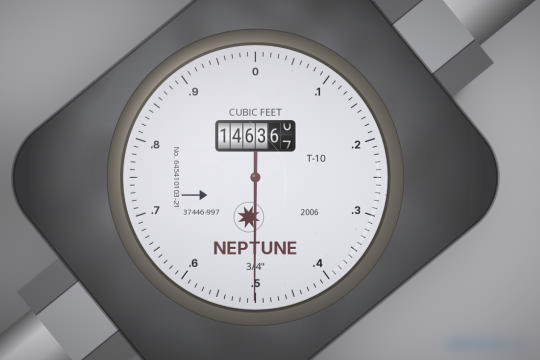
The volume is 146366.50 ft³
